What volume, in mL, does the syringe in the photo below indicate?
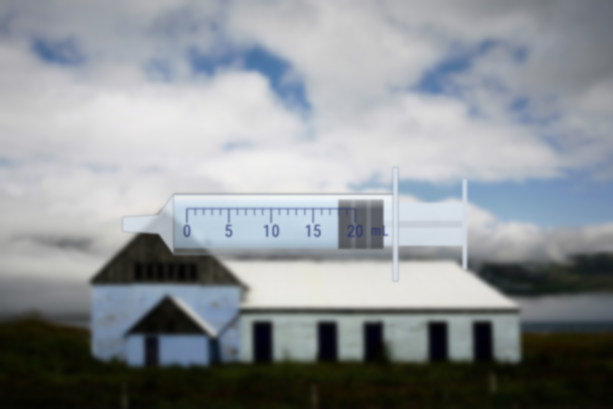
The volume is 18 mL
